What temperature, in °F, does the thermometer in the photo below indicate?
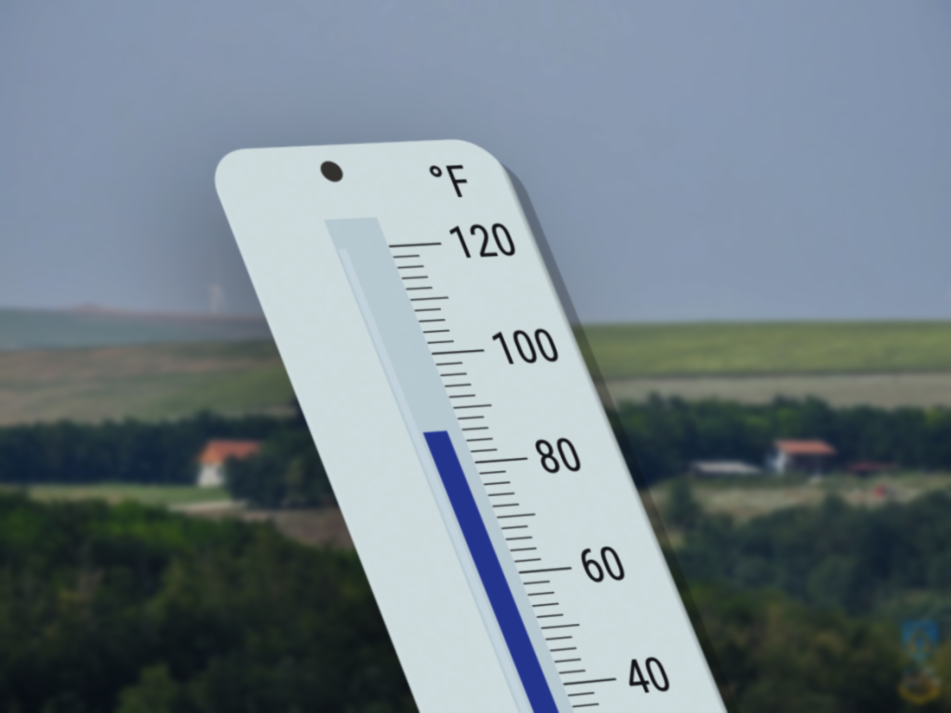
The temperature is 86 °F
